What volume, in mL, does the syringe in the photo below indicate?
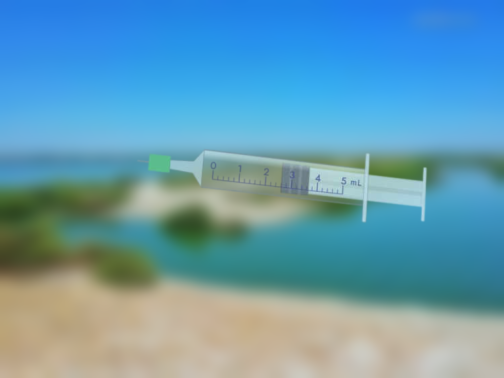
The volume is 2.6 mL
